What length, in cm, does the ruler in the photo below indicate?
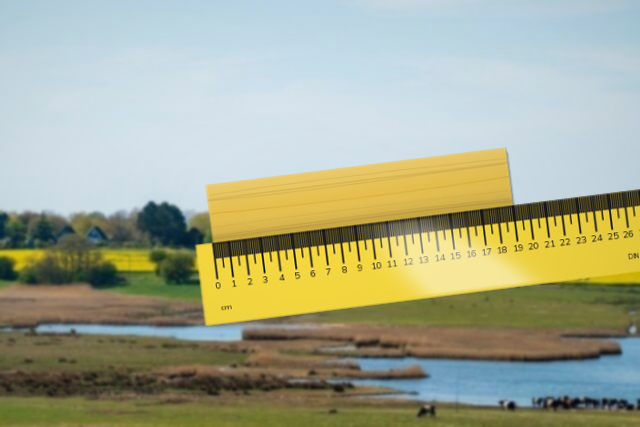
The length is 19 cm
